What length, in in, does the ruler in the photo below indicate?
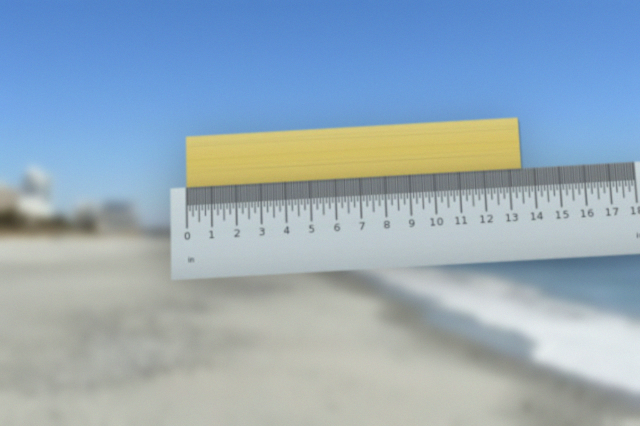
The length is 13.5 in
